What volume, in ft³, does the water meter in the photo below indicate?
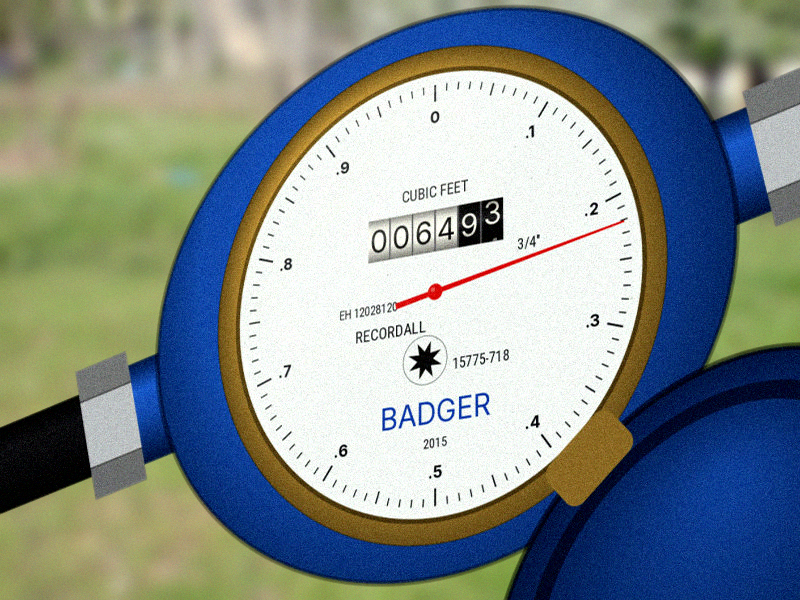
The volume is 6493.22 ft³
